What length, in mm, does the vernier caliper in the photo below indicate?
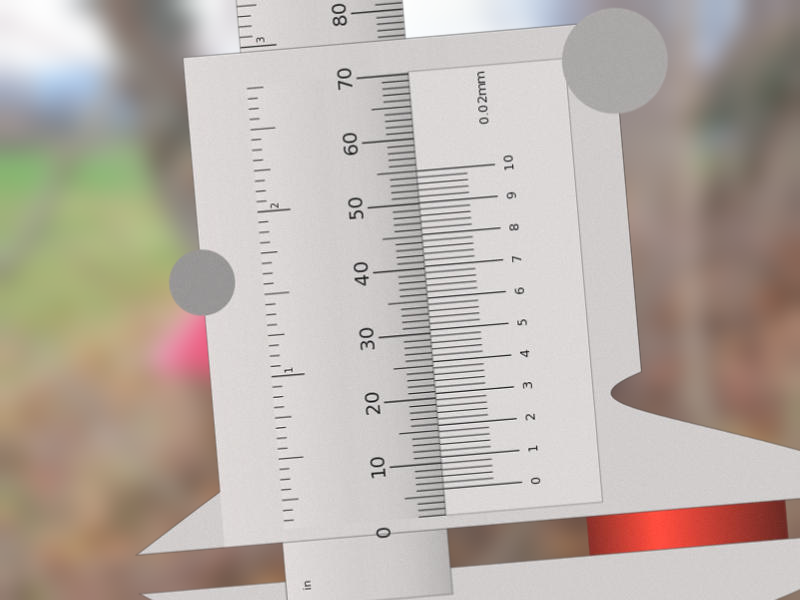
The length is 6.0 mm
